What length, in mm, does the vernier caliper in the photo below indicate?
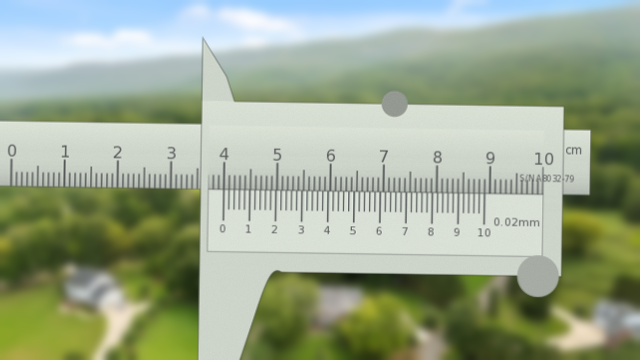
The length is 40.0 mm
